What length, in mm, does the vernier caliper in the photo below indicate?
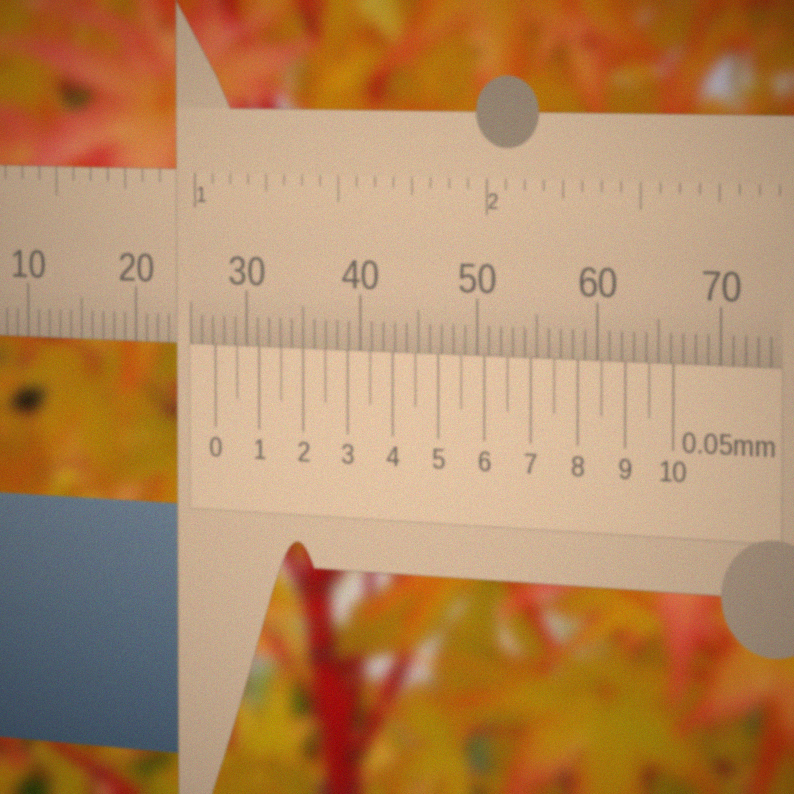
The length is 27.2 mm
